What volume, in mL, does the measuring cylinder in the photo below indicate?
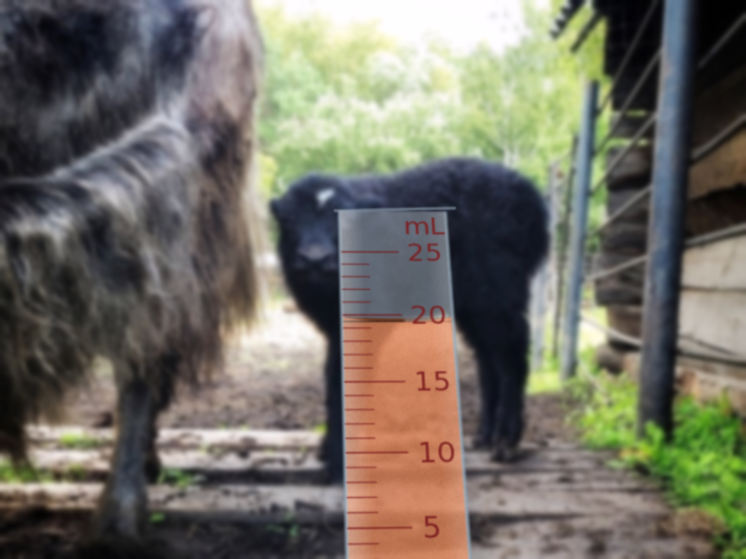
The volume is 19.5 mL
